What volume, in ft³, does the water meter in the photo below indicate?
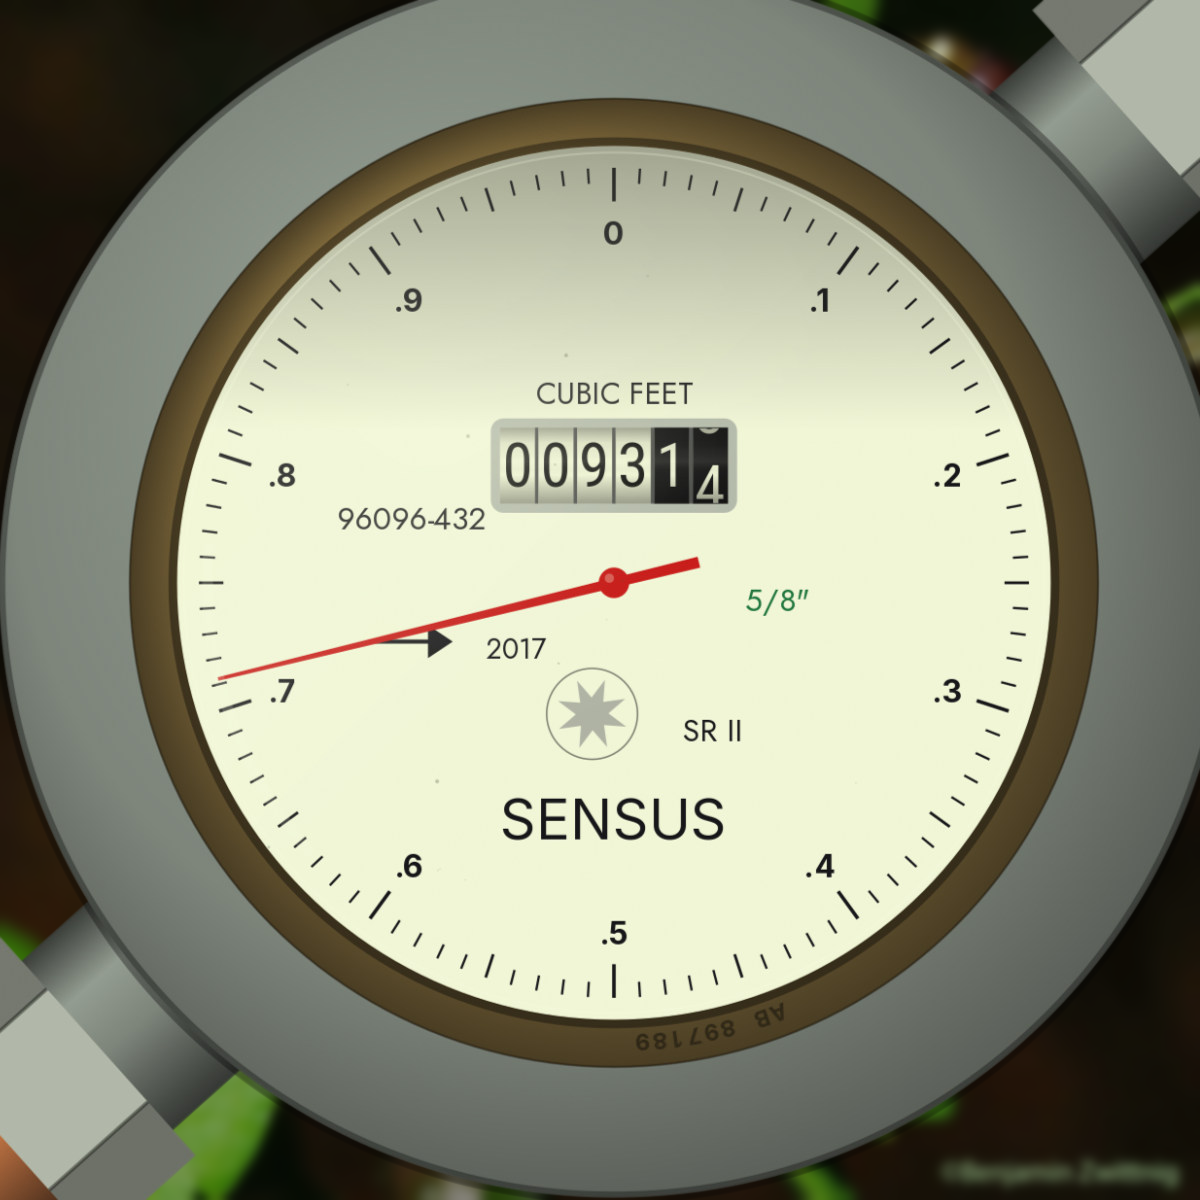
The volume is 9313.71 ft³
